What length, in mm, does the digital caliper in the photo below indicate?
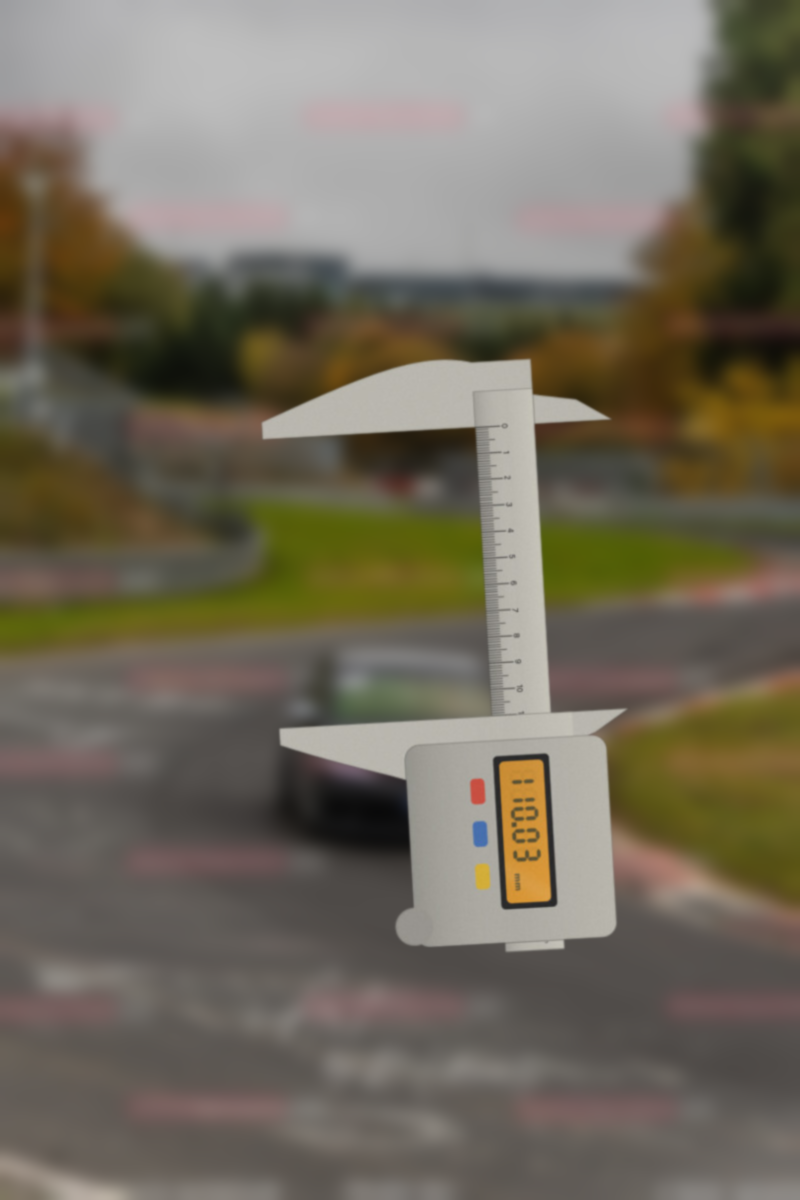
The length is 110.03 mm
